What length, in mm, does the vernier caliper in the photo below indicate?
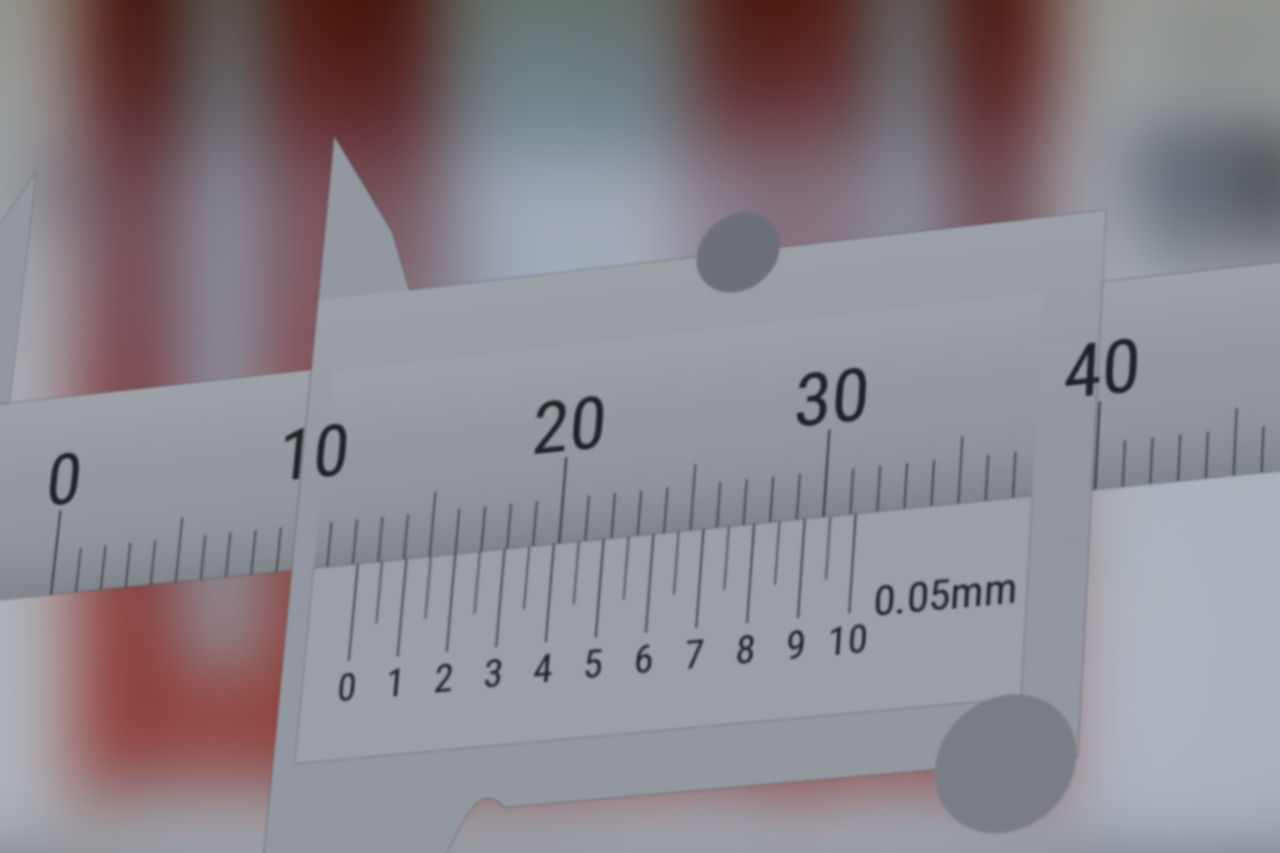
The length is 12.2 mm
